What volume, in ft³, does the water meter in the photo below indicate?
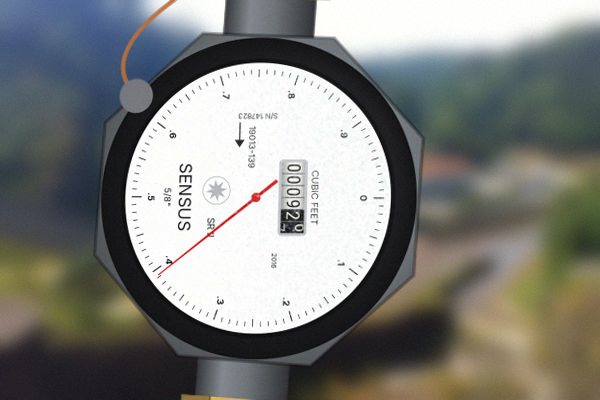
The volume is 926.39 ft³
